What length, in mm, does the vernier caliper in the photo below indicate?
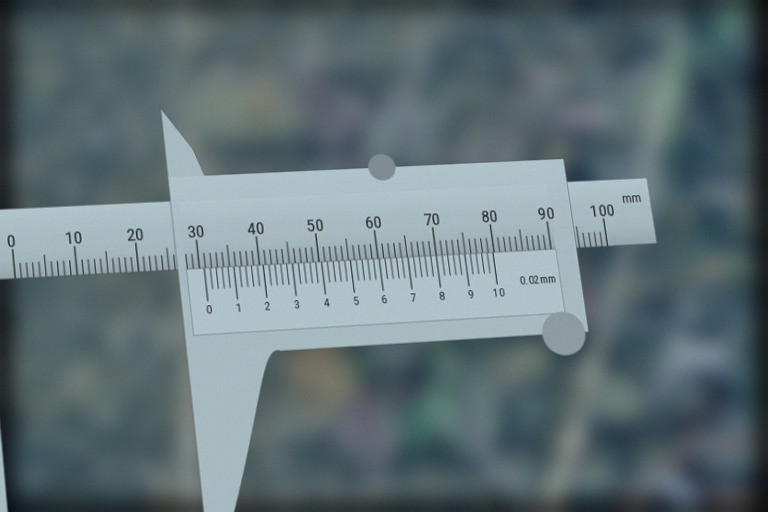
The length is 30.8 mm
